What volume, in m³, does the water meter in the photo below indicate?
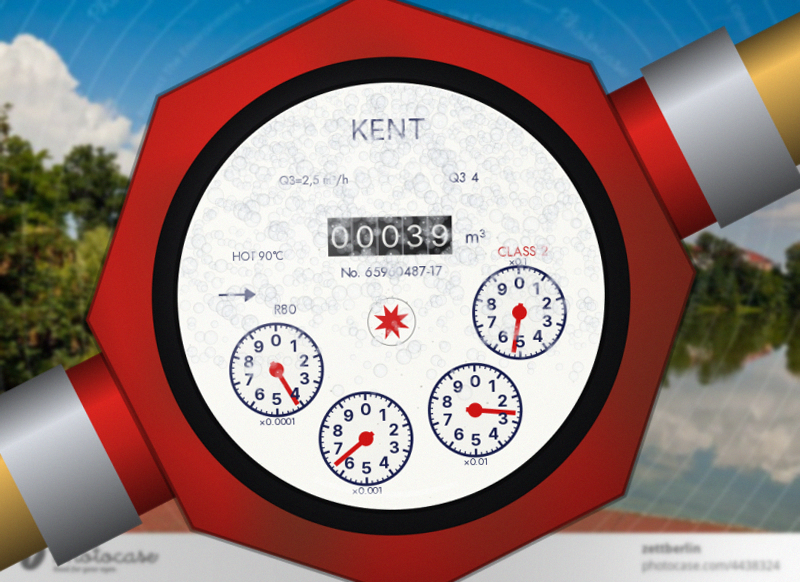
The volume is 39.5264 m³
